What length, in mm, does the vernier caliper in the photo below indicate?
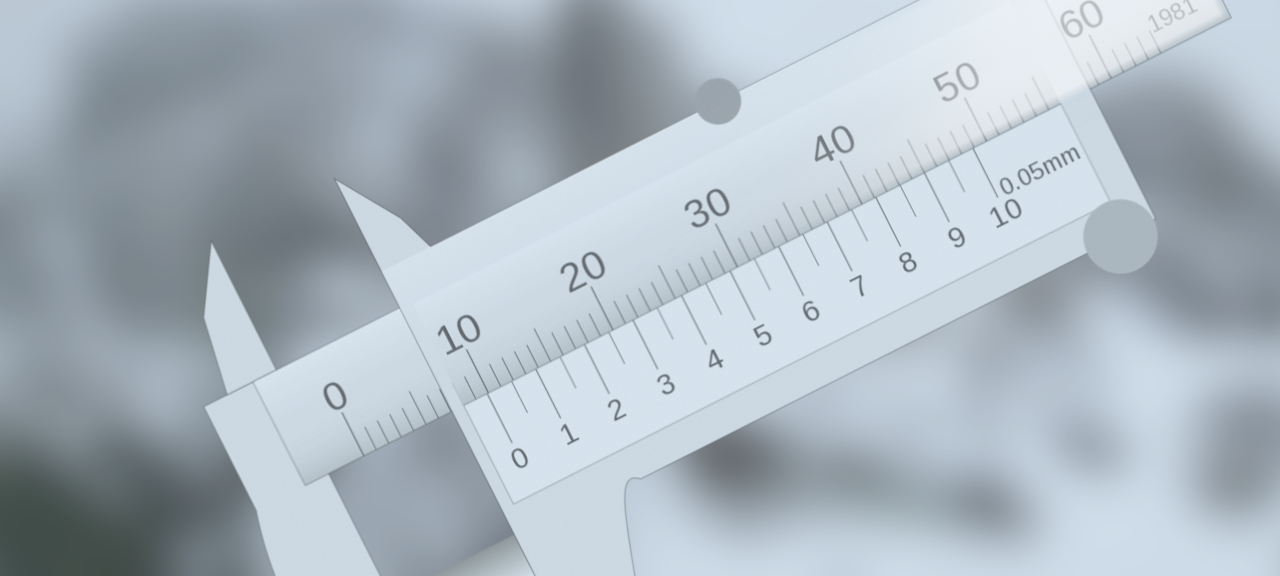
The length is 9.9 mm
